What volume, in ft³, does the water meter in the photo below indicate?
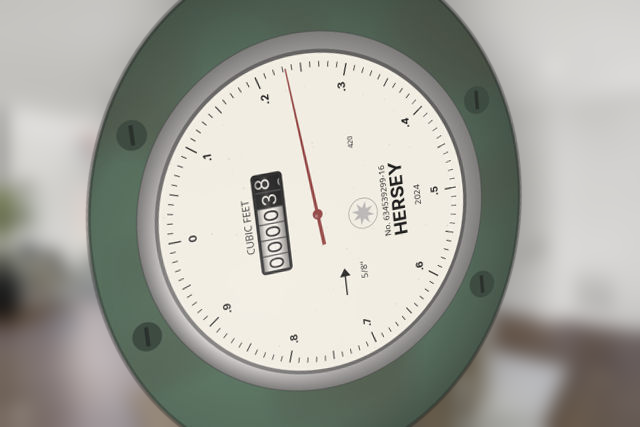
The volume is 38.23 ft³
